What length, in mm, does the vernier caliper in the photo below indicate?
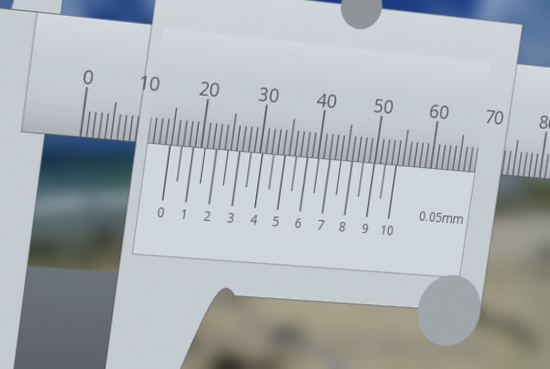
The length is 14.8 mm
